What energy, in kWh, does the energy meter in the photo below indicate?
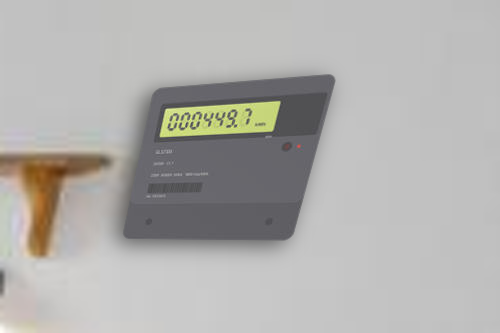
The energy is 449.7 kWh
